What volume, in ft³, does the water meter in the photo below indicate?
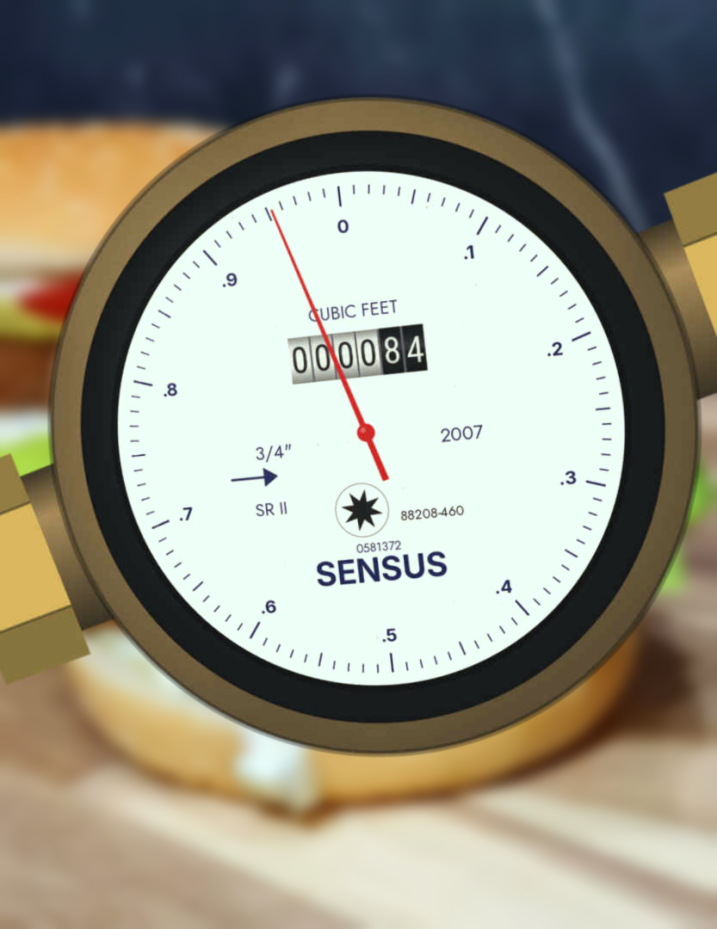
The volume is 83.95 ft³
